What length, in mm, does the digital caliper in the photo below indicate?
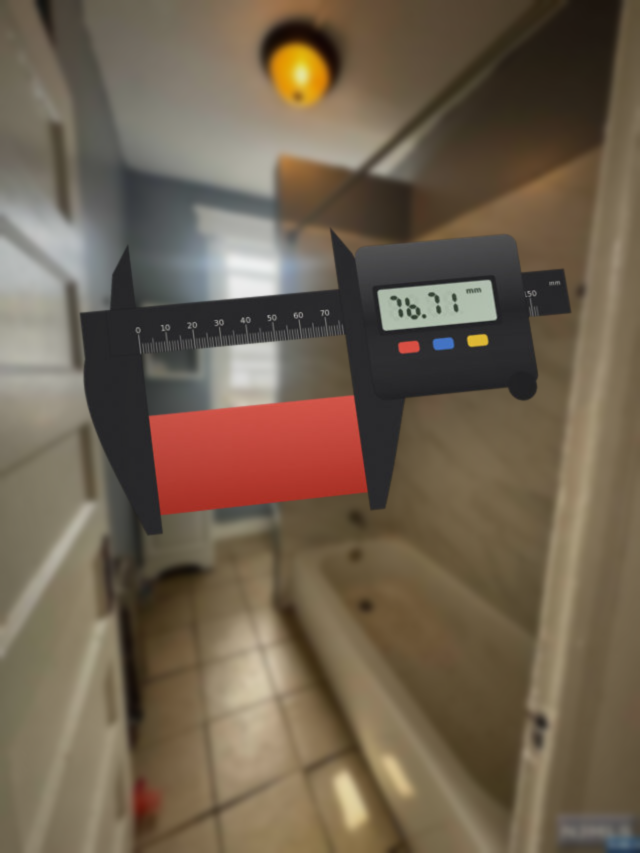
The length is 76.71 mm
